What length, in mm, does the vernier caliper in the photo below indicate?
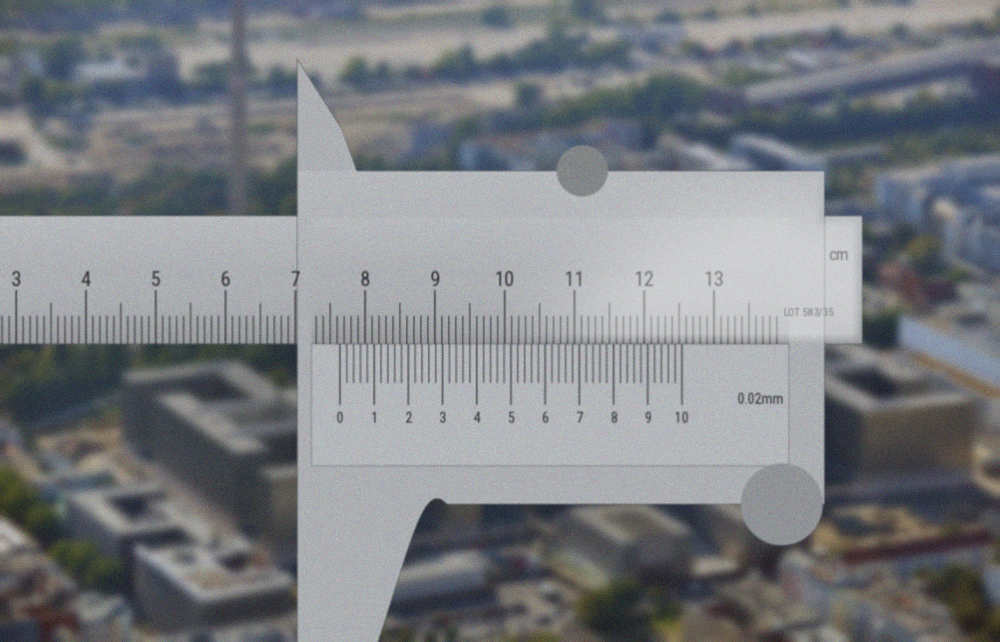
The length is 76.4 mm
